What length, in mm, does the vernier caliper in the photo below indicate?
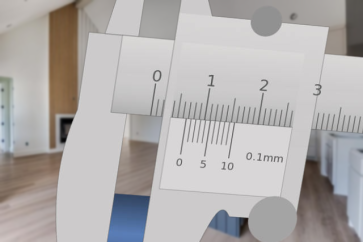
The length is 6.6 mm
